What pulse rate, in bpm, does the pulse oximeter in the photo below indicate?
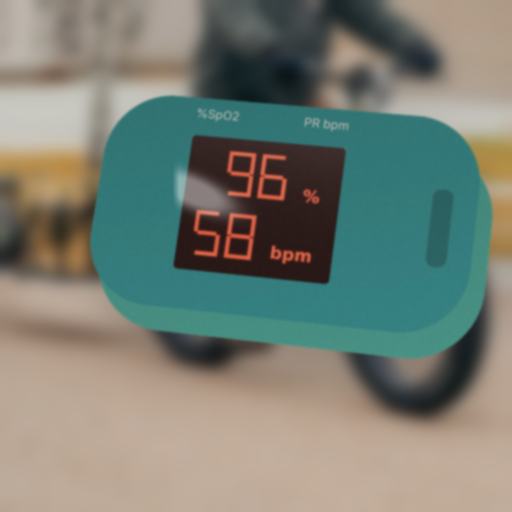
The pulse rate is 58 bpm
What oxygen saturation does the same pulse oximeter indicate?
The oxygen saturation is 96 %
